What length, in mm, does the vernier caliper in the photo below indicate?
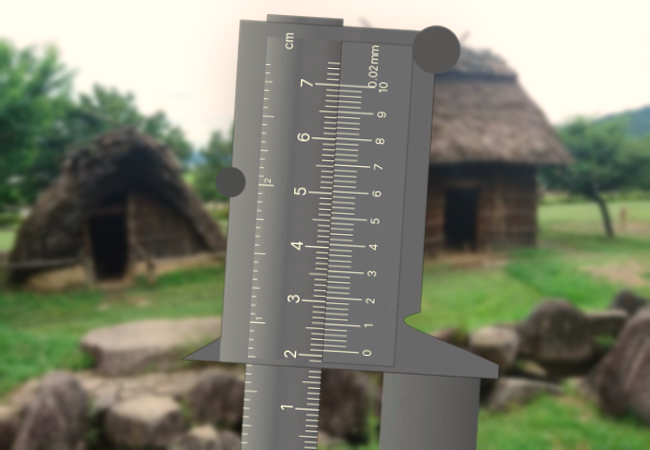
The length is 21.0 mm
